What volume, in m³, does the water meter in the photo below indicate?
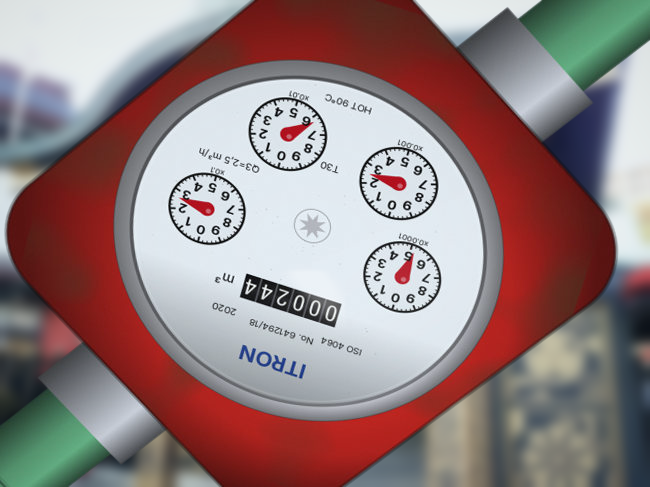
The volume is 244.2625 m³
